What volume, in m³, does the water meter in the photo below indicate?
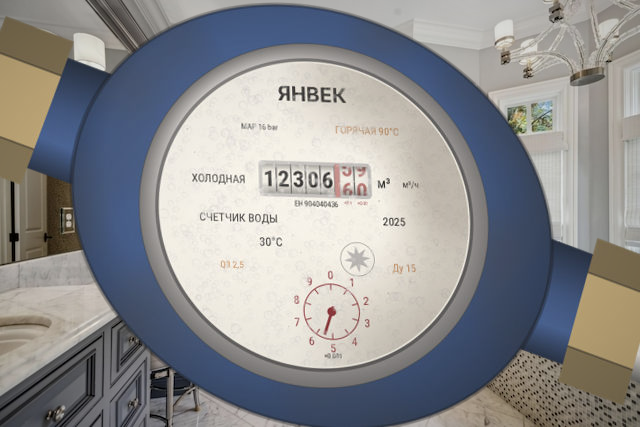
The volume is 12306.595 m³
